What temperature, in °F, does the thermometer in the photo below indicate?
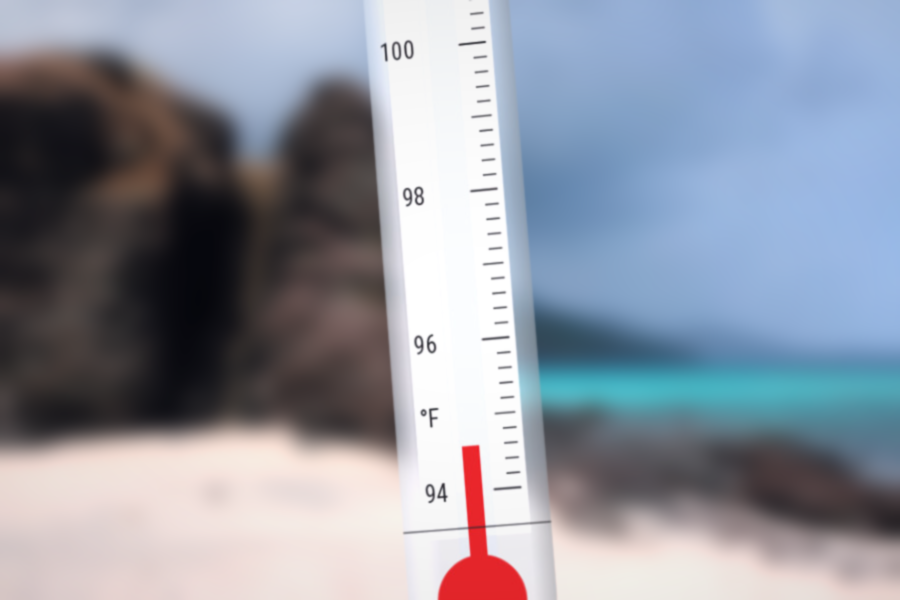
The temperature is 94.6 °F
